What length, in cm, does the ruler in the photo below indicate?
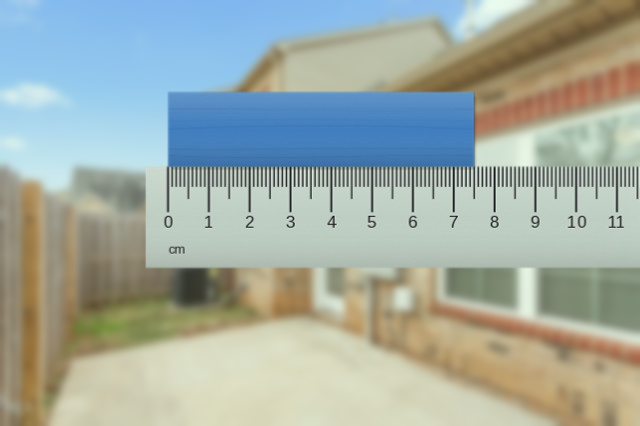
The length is 7.5 cm
